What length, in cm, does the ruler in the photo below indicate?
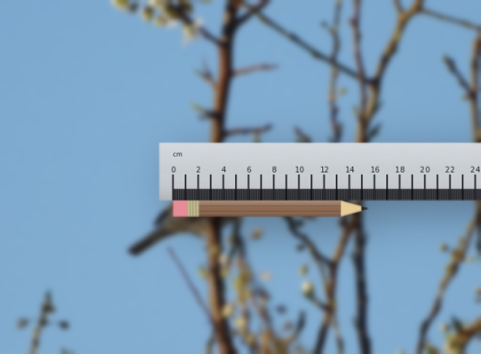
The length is 15.5 cm
